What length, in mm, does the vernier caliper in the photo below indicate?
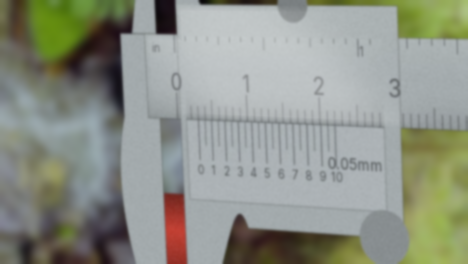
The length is 3.0 mm
